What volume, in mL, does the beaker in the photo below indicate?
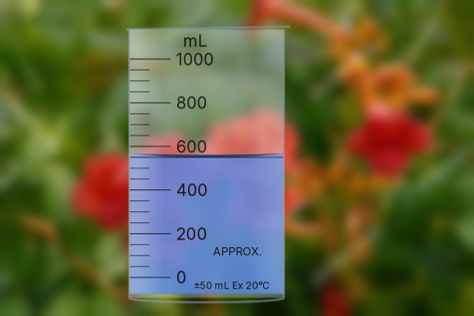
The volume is 550 mL
